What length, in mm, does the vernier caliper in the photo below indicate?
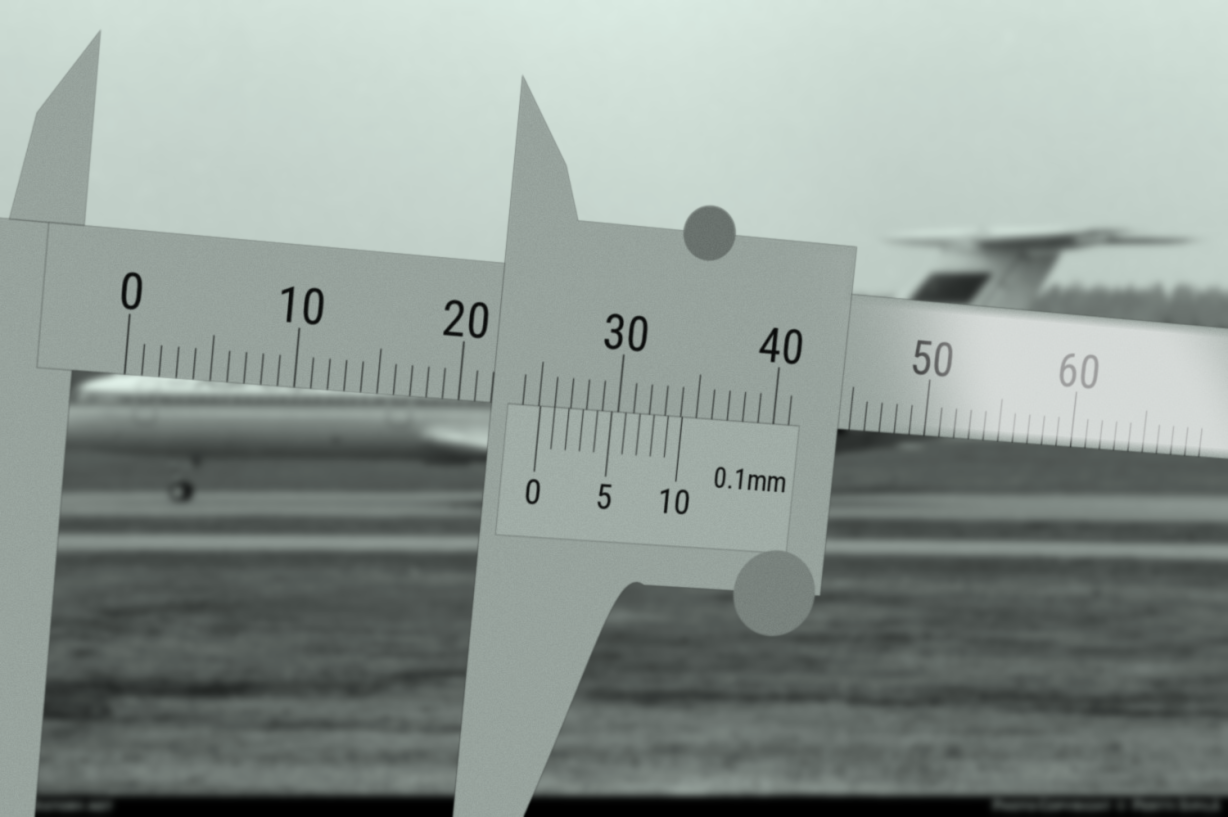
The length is 25.1 mm
